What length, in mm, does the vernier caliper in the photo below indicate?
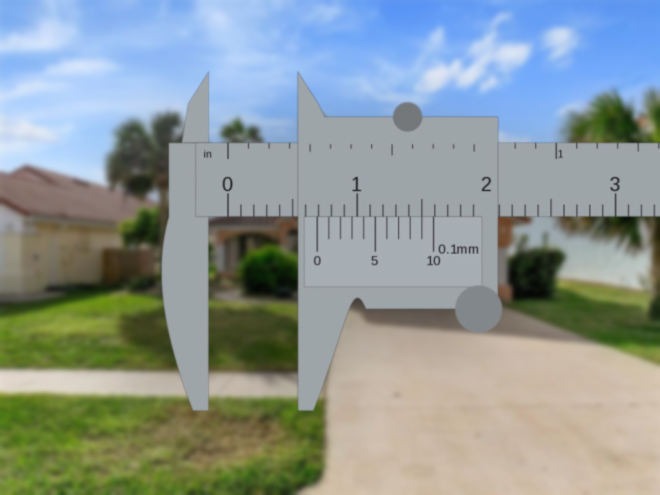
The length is 6.9 mm
